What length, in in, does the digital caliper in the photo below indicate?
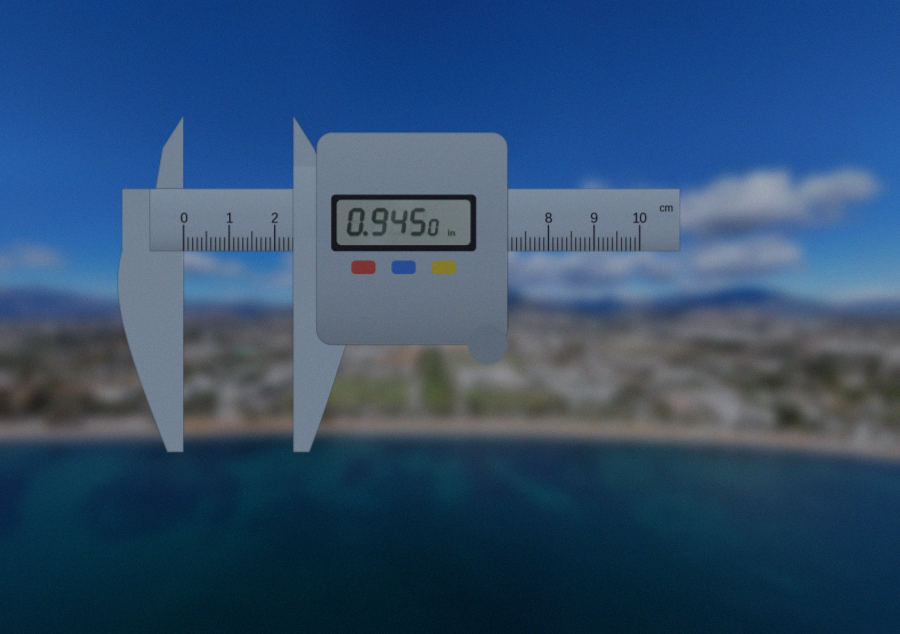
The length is 0.9450 in
